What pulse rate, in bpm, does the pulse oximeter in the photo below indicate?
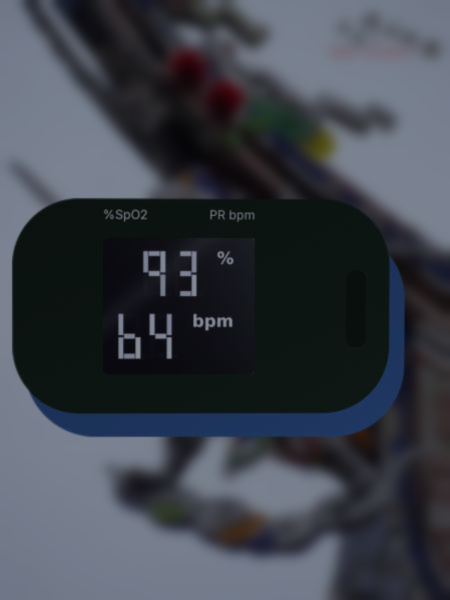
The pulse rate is 64 bpm
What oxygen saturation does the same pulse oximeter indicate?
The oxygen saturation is 93 %
